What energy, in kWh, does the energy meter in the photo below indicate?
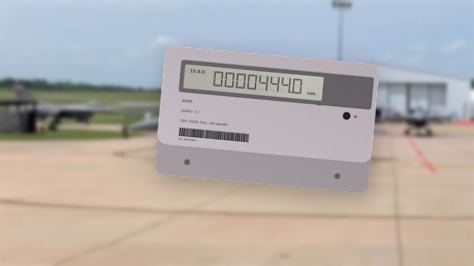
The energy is 444.0 kWh
